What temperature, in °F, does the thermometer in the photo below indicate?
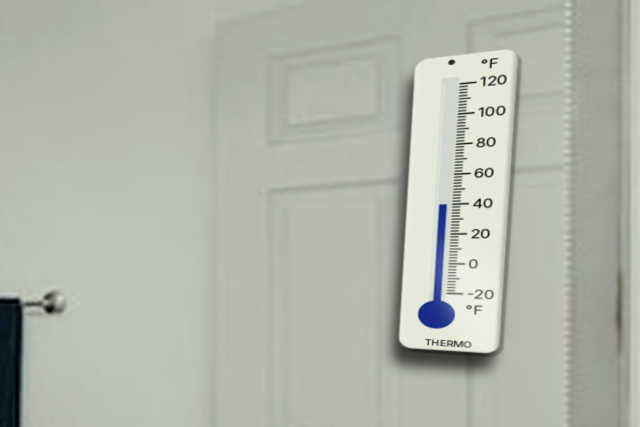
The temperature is 40 °F
